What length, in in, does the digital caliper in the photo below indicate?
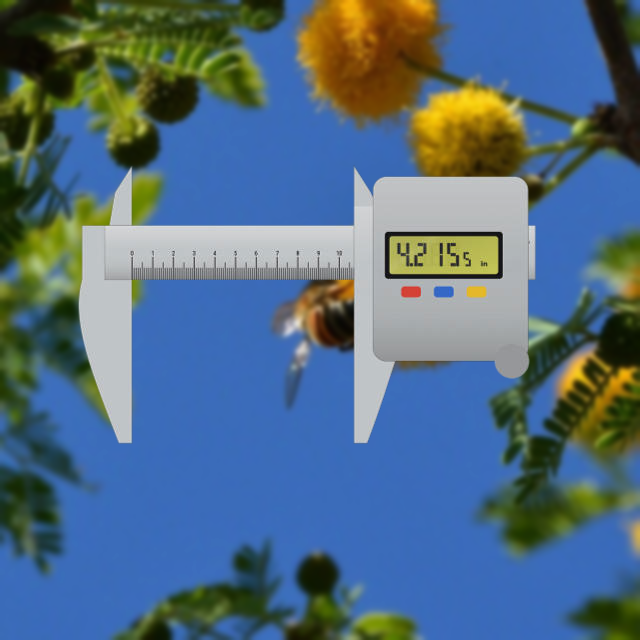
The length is 4.2155 in
